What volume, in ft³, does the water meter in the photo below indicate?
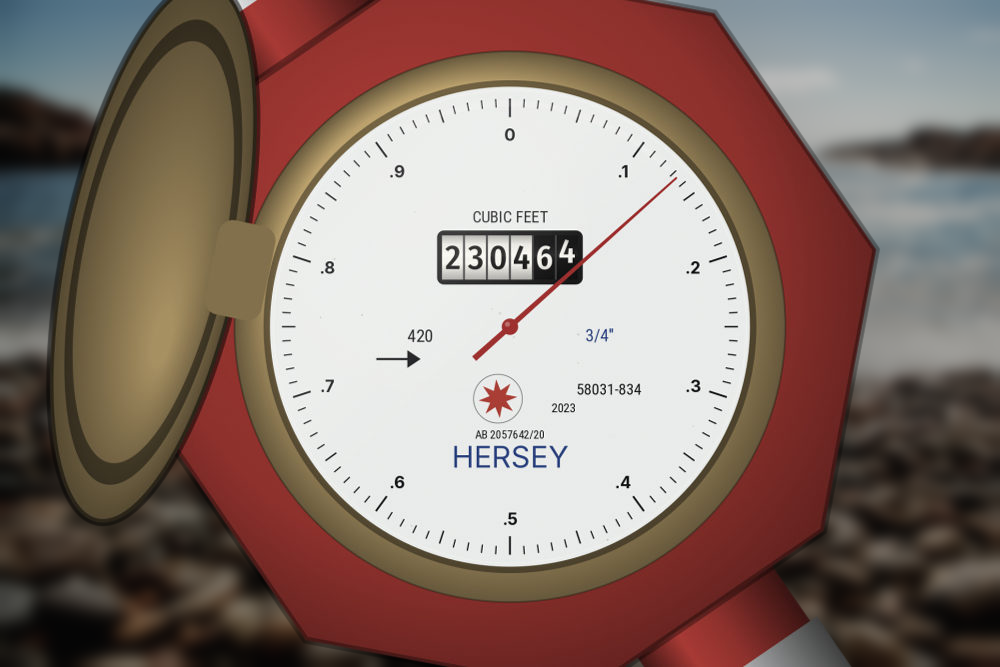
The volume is 230464.13 ft³
